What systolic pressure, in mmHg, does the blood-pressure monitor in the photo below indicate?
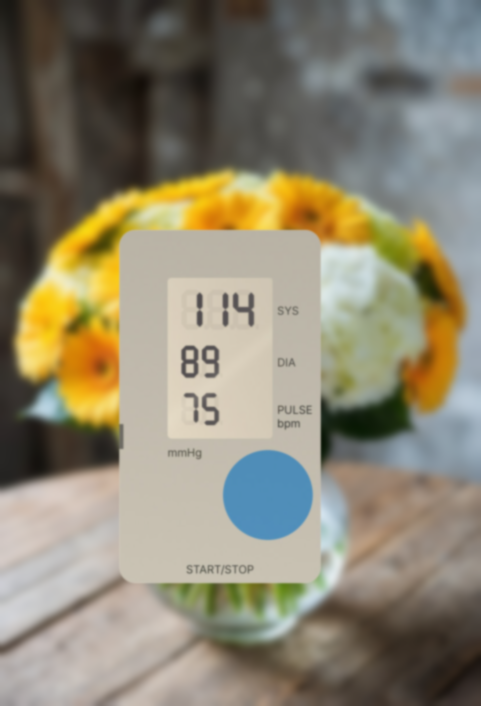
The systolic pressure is 114 mmHg
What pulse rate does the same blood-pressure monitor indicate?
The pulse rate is 75 bpm
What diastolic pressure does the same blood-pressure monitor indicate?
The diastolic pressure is 89 mmHg
